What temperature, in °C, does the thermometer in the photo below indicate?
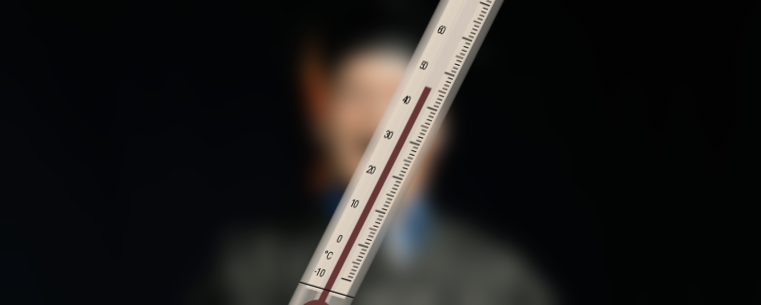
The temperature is 45 °C
